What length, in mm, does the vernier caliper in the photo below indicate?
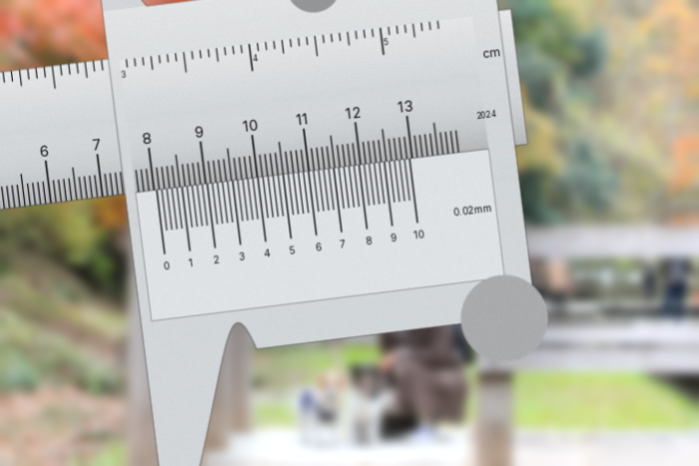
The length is 80.5 mm
